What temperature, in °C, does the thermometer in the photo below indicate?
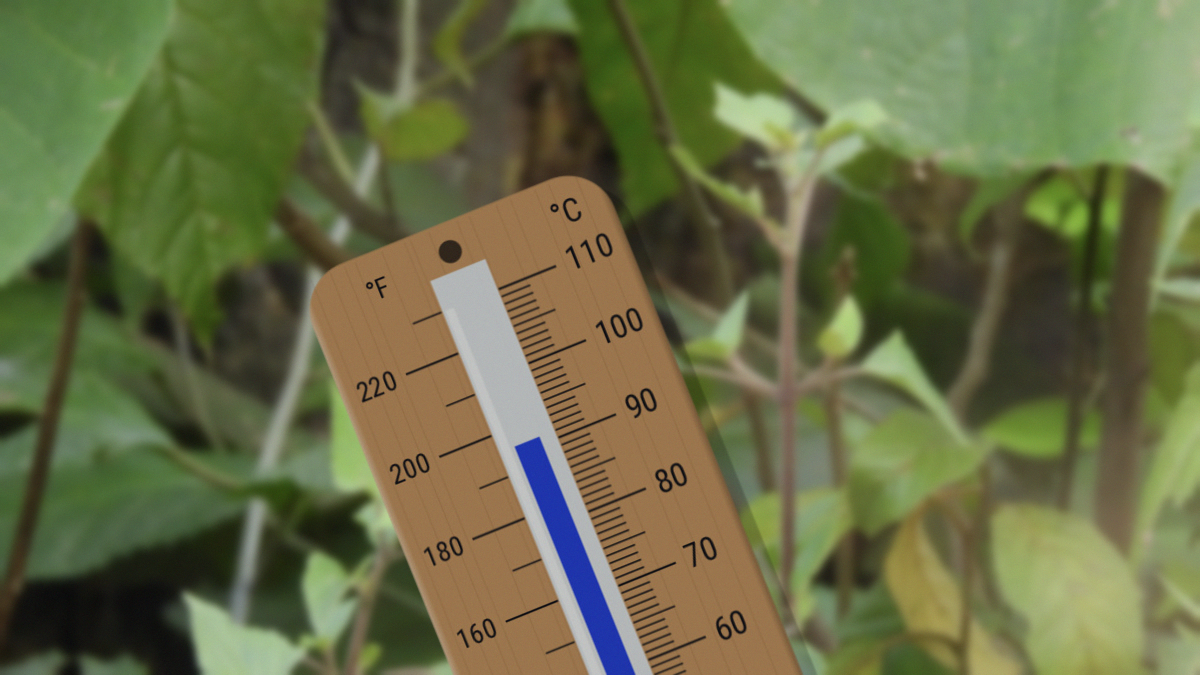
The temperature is 91 °C
